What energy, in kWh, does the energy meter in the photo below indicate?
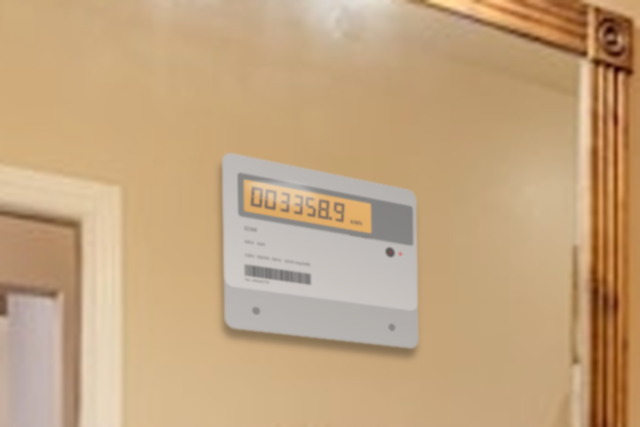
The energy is 3358.9 kWh
